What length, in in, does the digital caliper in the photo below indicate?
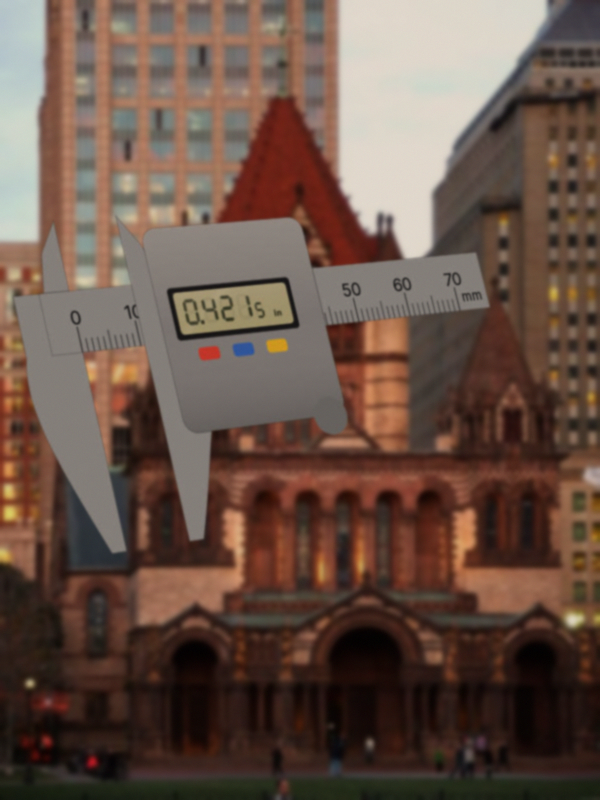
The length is 0.4215 in
